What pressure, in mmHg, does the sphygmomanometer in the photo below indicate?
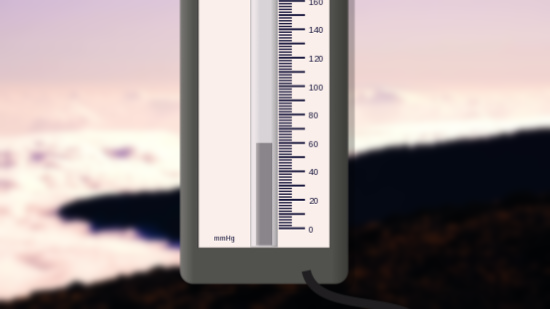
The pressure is 60 mmHg
